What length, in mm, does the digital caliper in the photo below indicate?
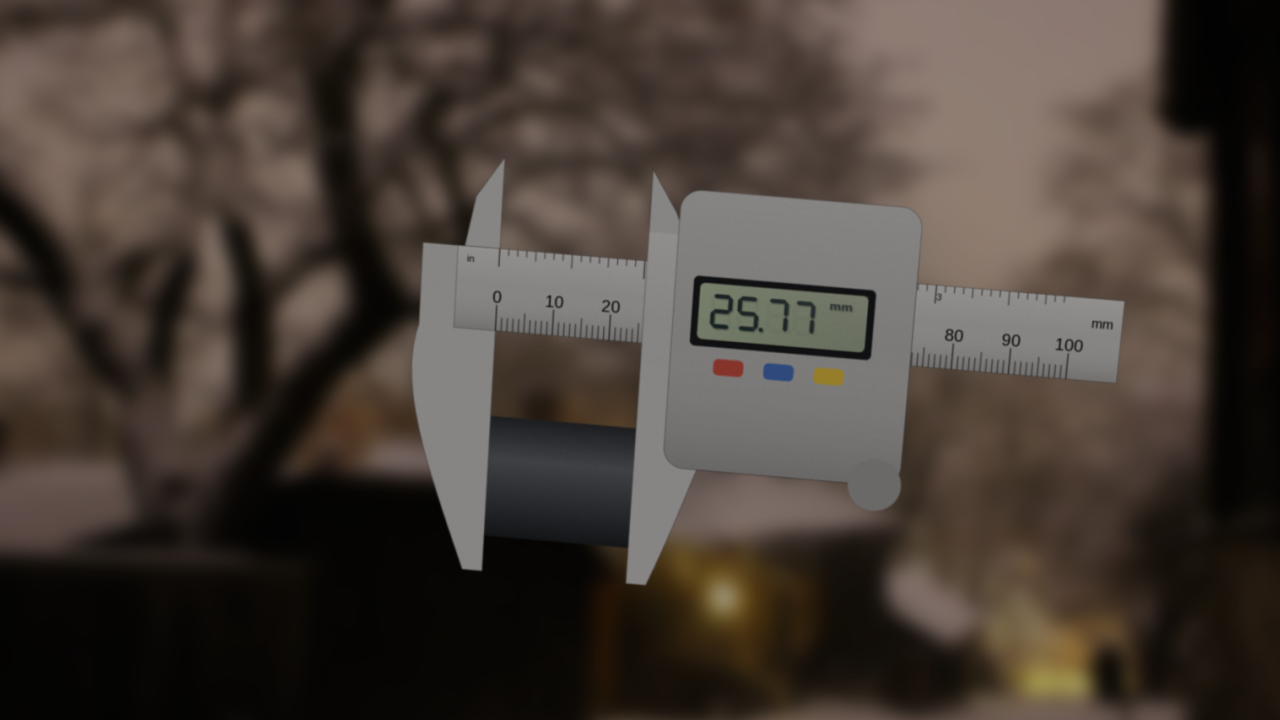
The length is 25.77 mm
